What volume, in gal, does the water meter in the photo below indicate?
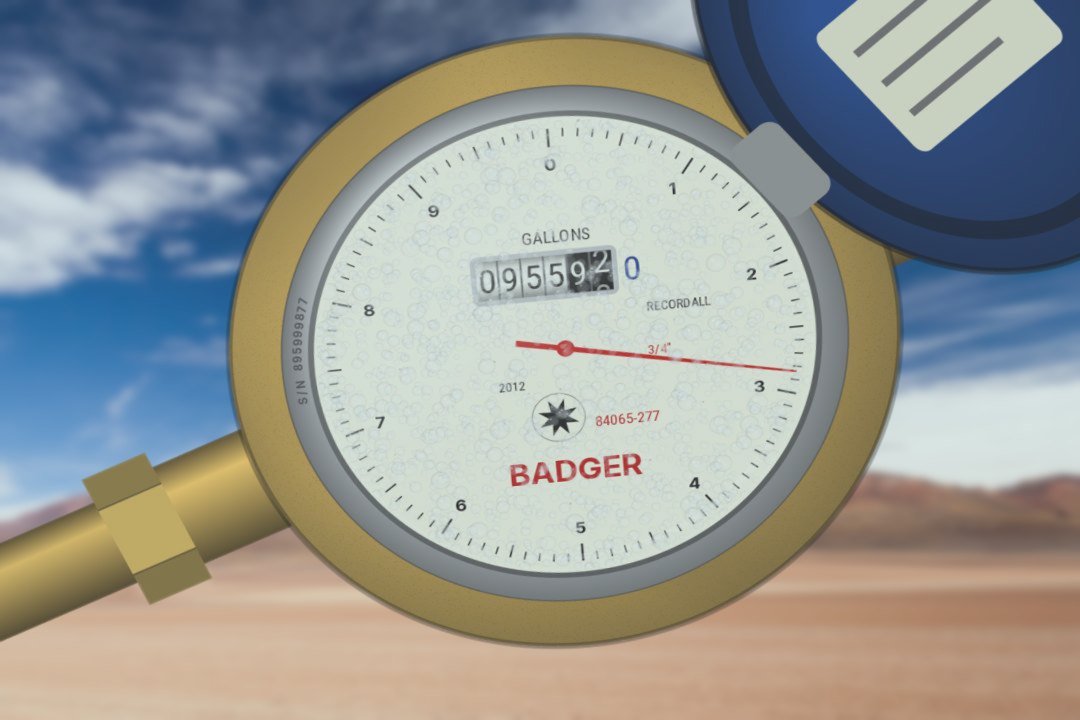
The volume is 955922.8 gal
